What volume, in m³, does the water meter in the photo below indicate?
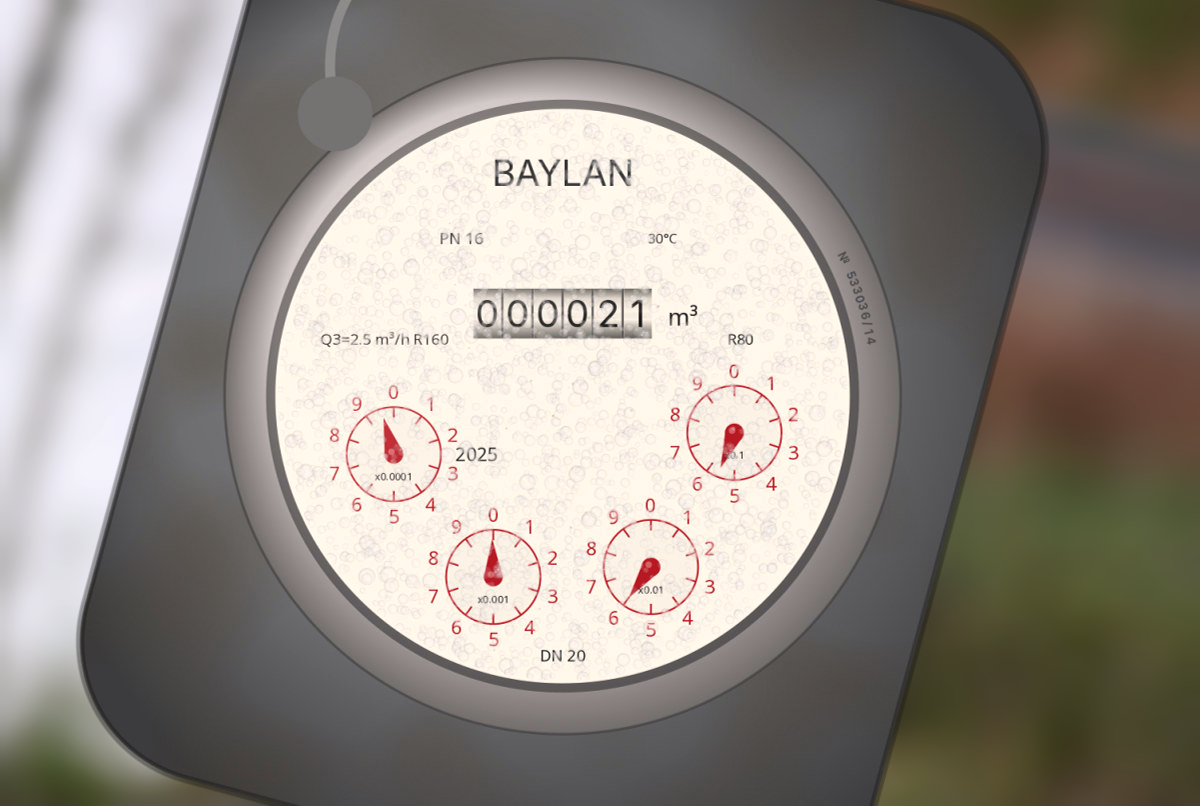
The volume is 21.5599 m³
